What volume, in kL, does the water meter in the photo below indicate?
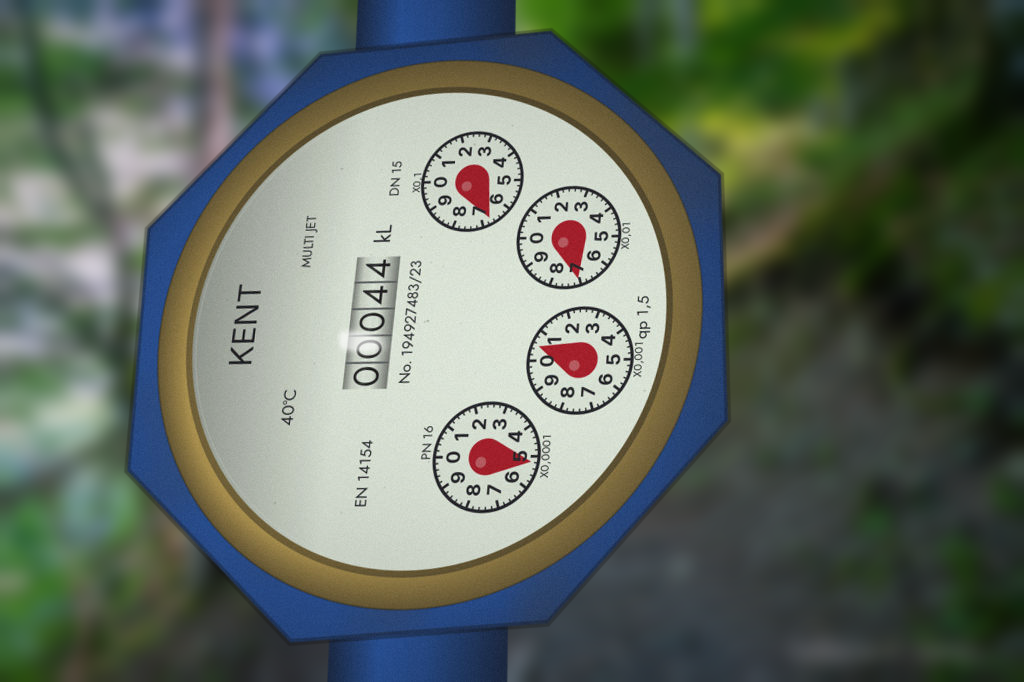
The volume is 44.6705 kL
